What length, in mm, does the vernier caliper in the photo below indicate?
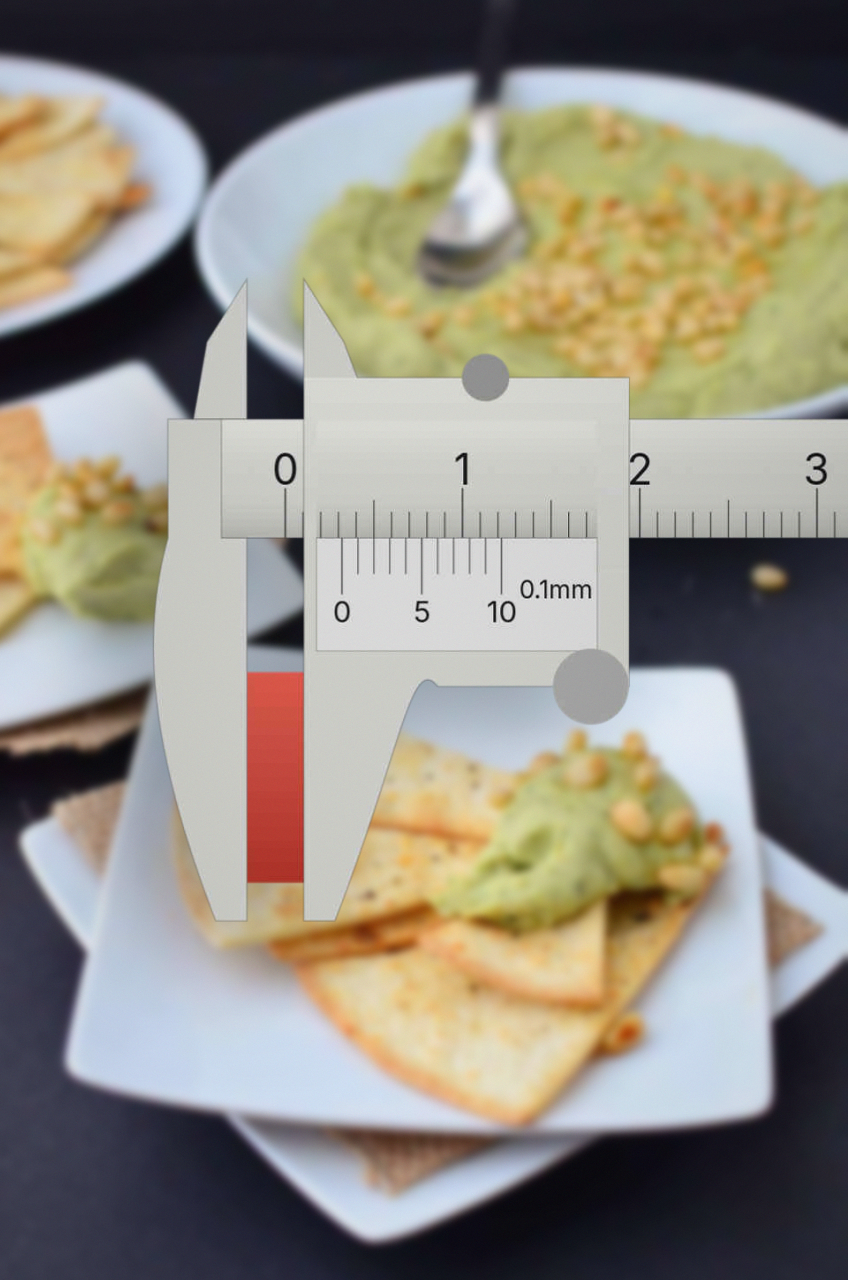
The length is 3.2 mm
